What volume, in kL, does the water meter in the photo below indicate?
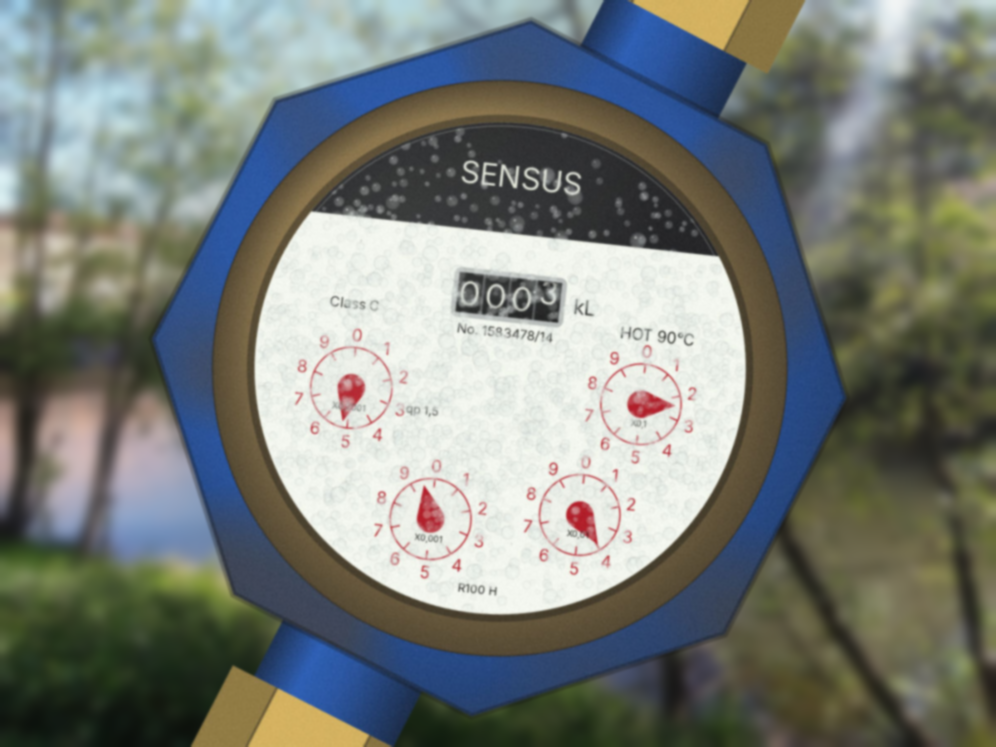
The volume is 3.2395 kL
